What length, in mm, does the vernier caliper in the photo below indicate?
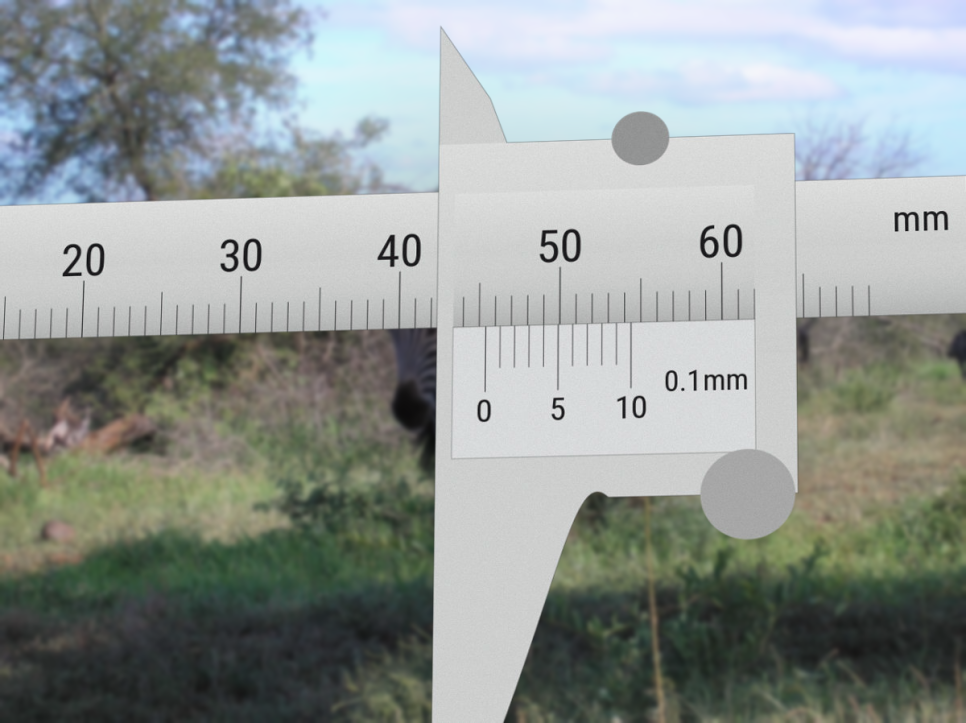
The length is 45.4 mm
